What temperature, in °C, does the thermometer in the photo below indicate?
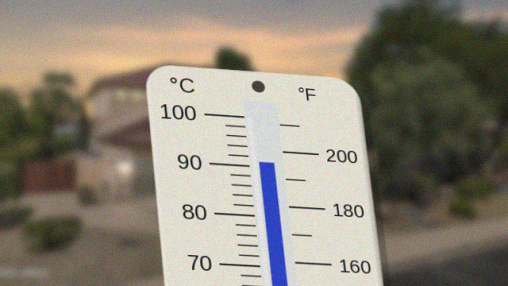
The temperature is 91 °C
